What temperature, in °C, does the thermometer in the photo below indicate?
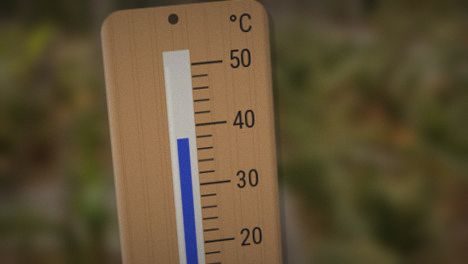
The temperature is 38 °C
